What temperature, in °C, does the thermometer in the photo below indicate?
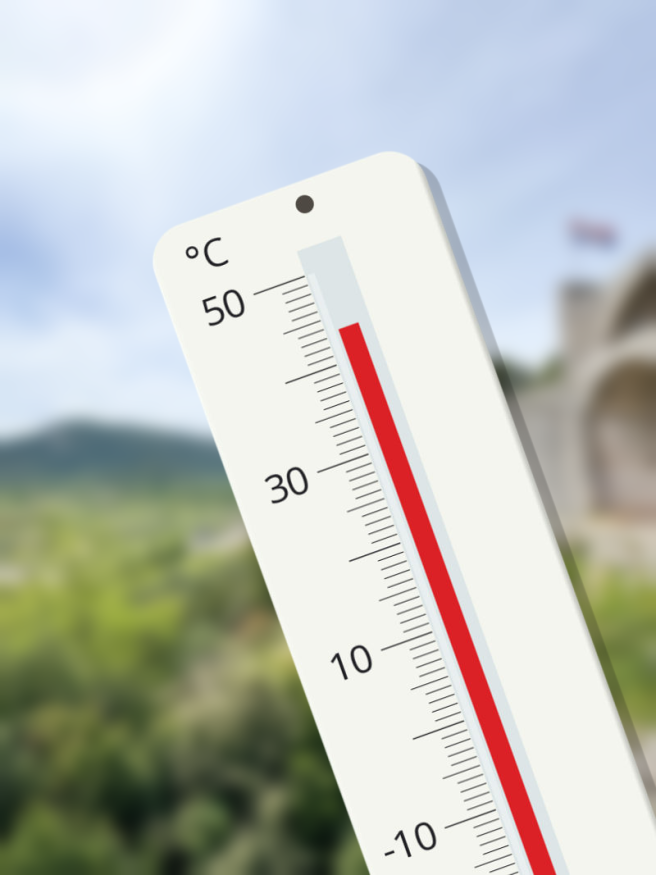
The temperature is 43.5 °C
